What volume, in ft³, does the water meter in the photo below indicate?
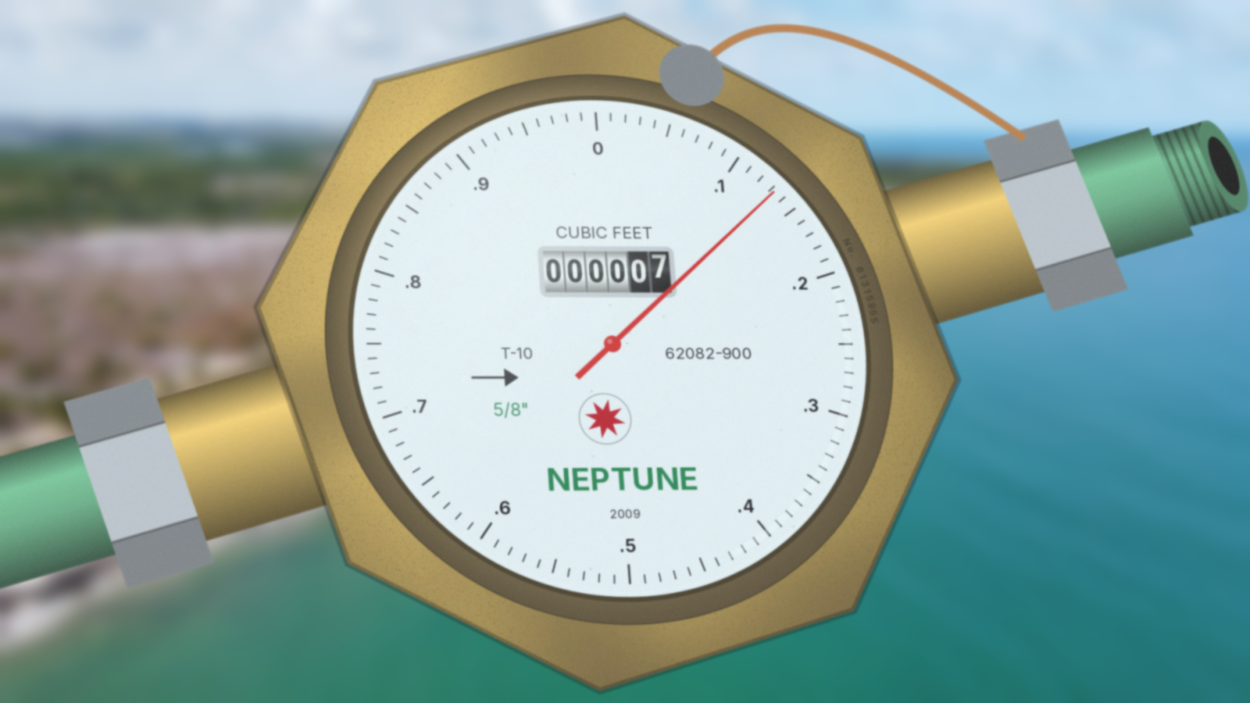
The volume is 7.13 ft³
